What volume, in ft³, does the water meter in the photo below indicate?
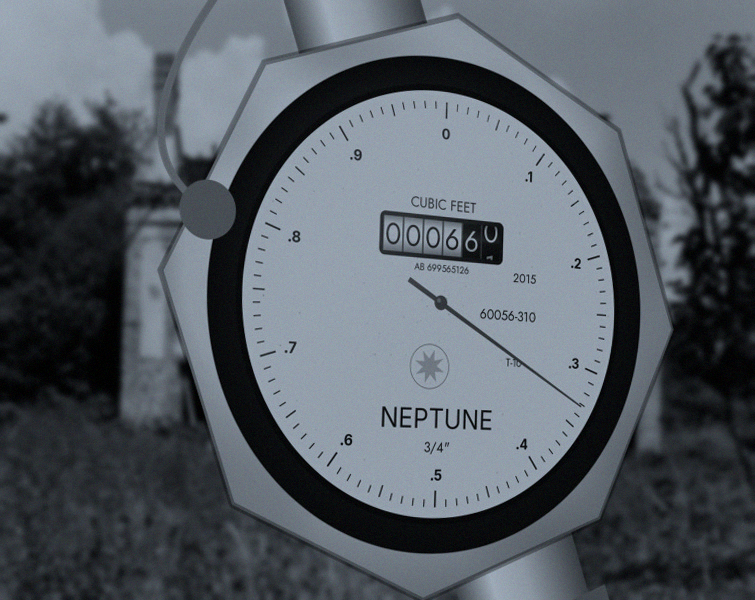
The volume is 660.33 ft³
